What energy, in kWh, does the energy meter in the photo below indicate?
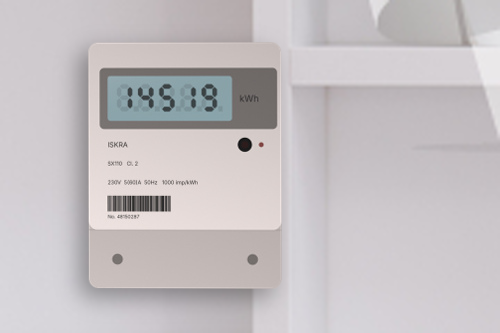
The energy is 14519 kWh
